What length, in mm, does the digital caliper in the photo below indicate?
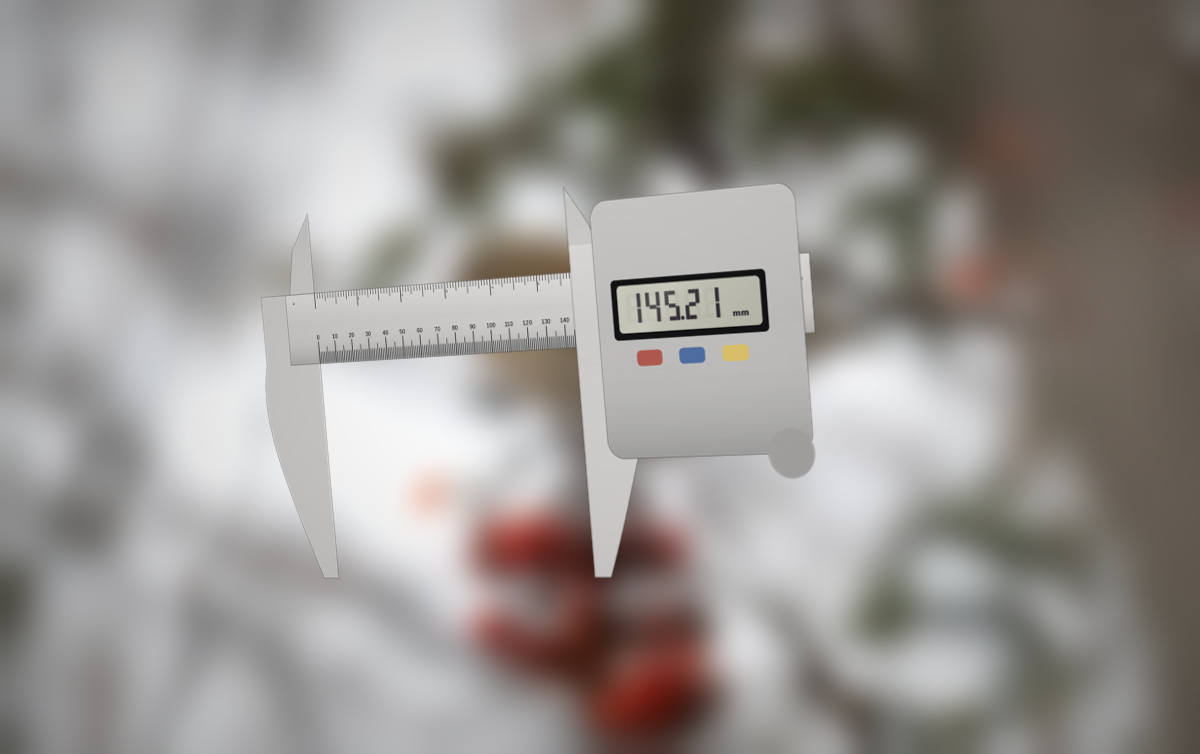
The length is 145.21 mm
